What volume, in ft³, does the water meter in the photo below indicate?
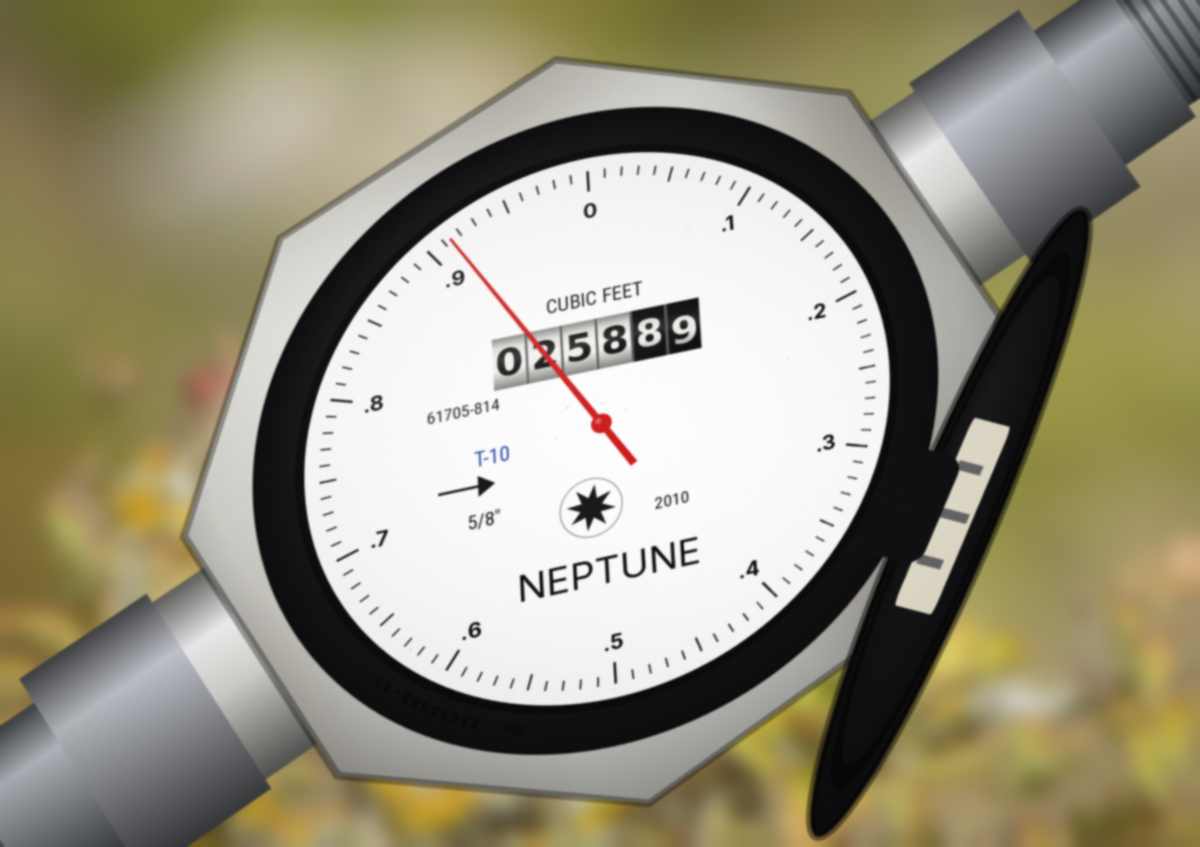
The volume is 25888.91 ft³
